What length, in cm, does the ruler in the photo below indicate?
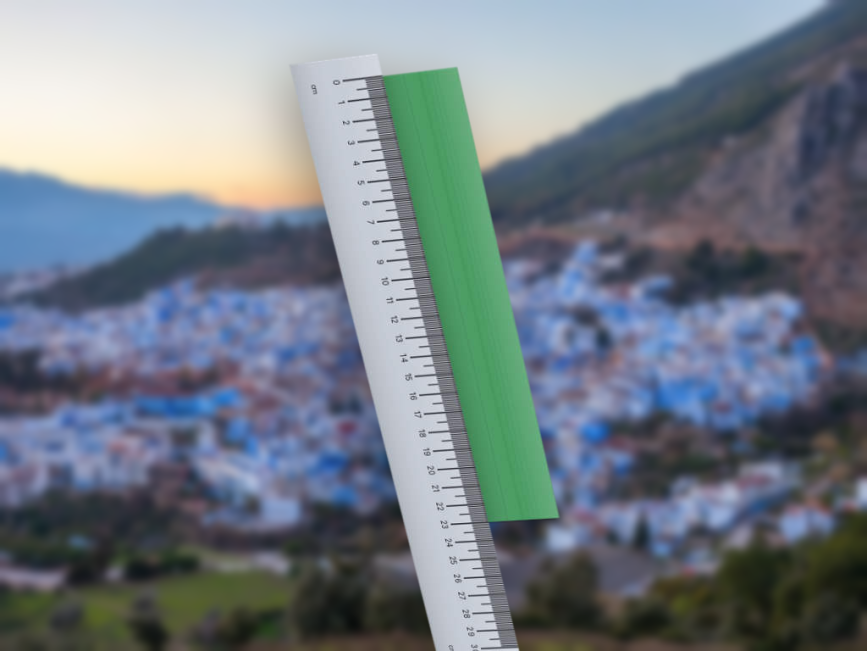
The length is 23 cm
